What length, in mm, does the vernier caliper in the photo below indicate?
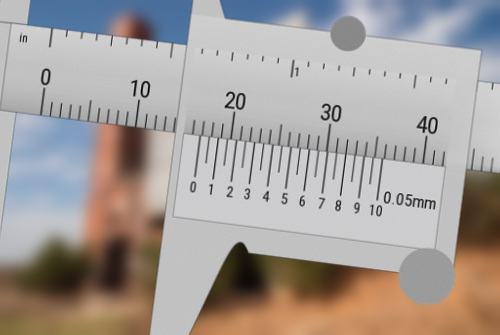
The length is 16.8 mm
